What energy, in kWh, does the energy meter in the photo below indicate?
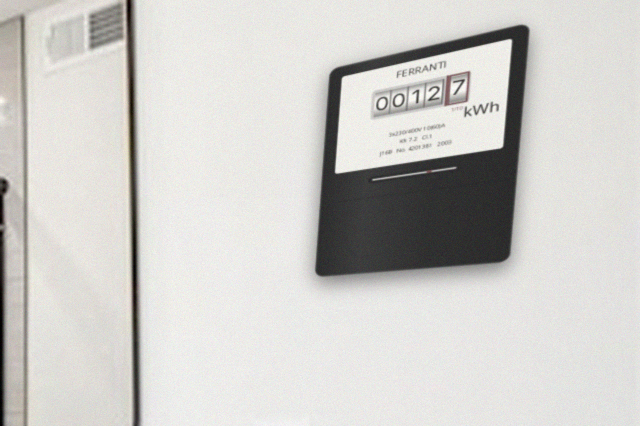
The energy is 12.7 kWh
